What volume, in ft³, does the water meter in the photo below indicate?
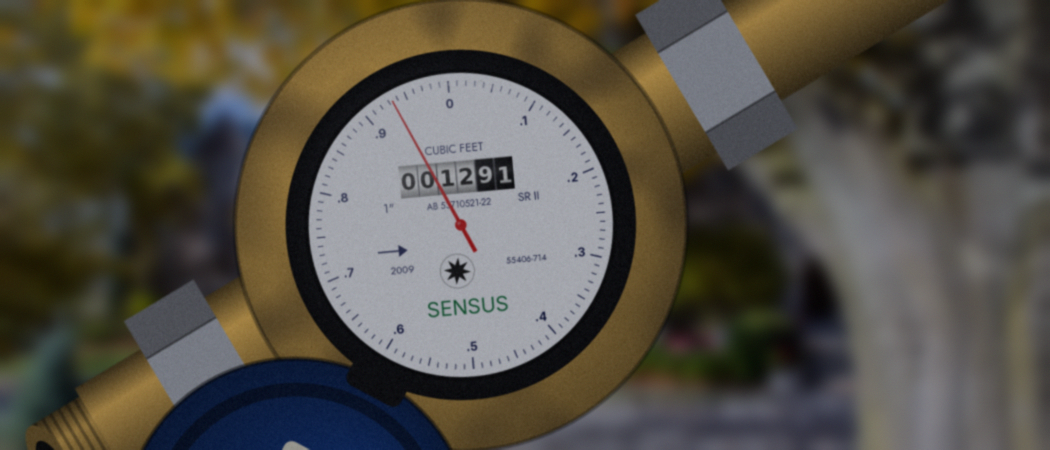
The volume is 1290.93 ft³
